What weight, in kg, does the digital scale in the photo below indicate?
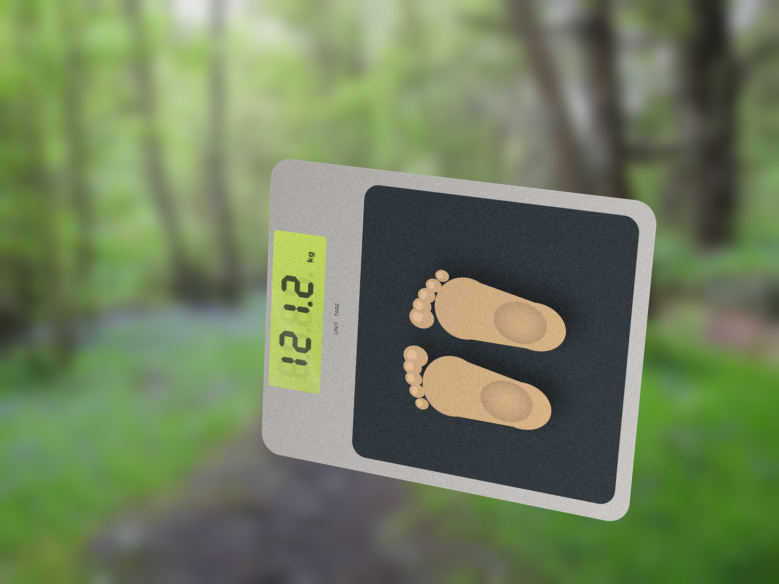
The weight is 121.2 kg
